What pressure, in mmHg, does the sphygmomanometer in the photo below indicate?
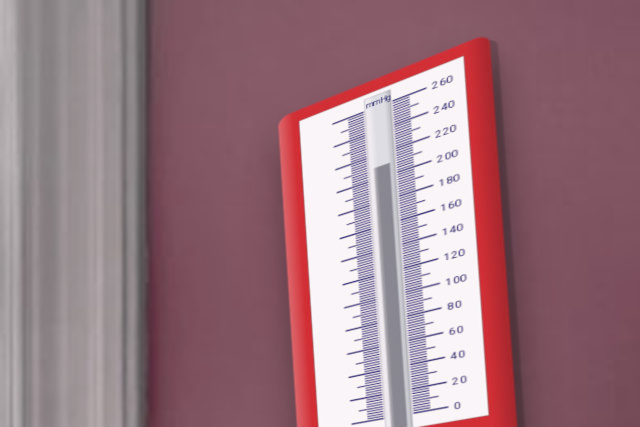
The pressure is 210 mmHg
